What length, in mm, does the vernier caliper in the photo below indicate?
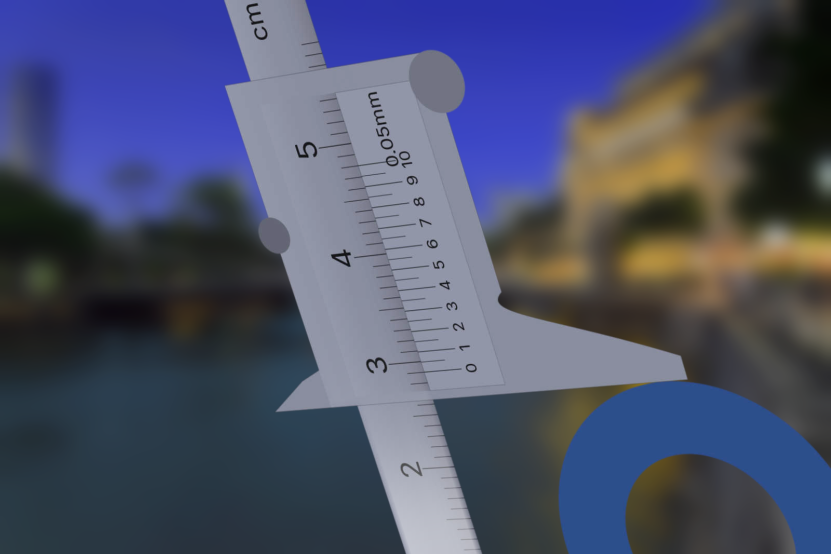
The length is 29.0 mm
